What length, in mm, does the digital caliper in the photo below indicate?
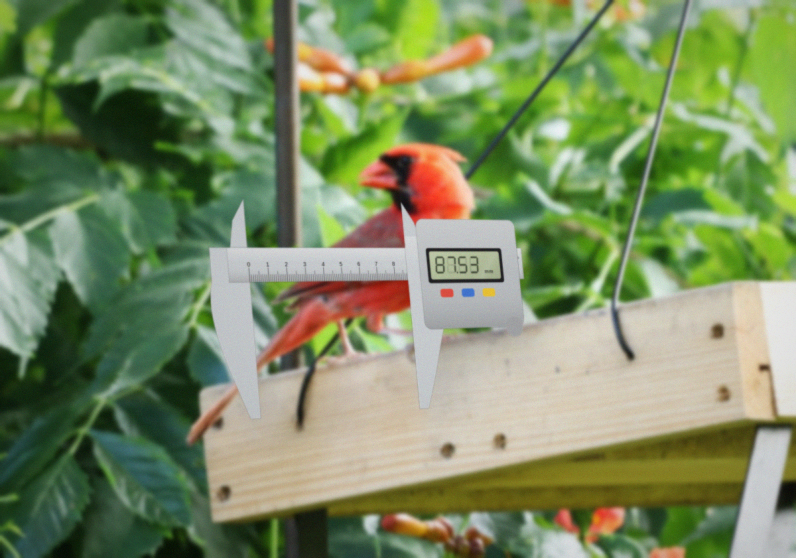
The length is 87.53 mm
